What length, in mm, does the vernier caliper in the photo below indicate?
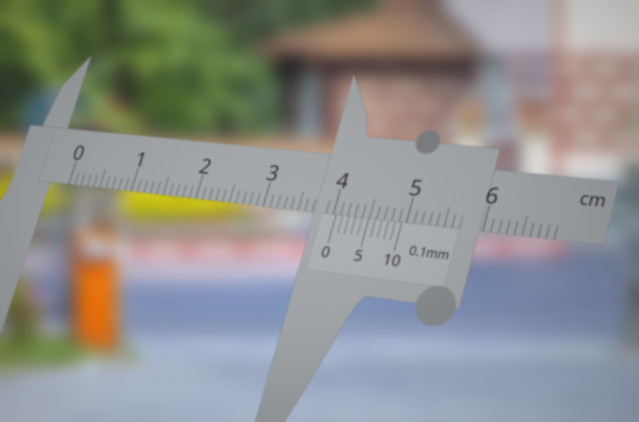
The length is 40.4 mm
